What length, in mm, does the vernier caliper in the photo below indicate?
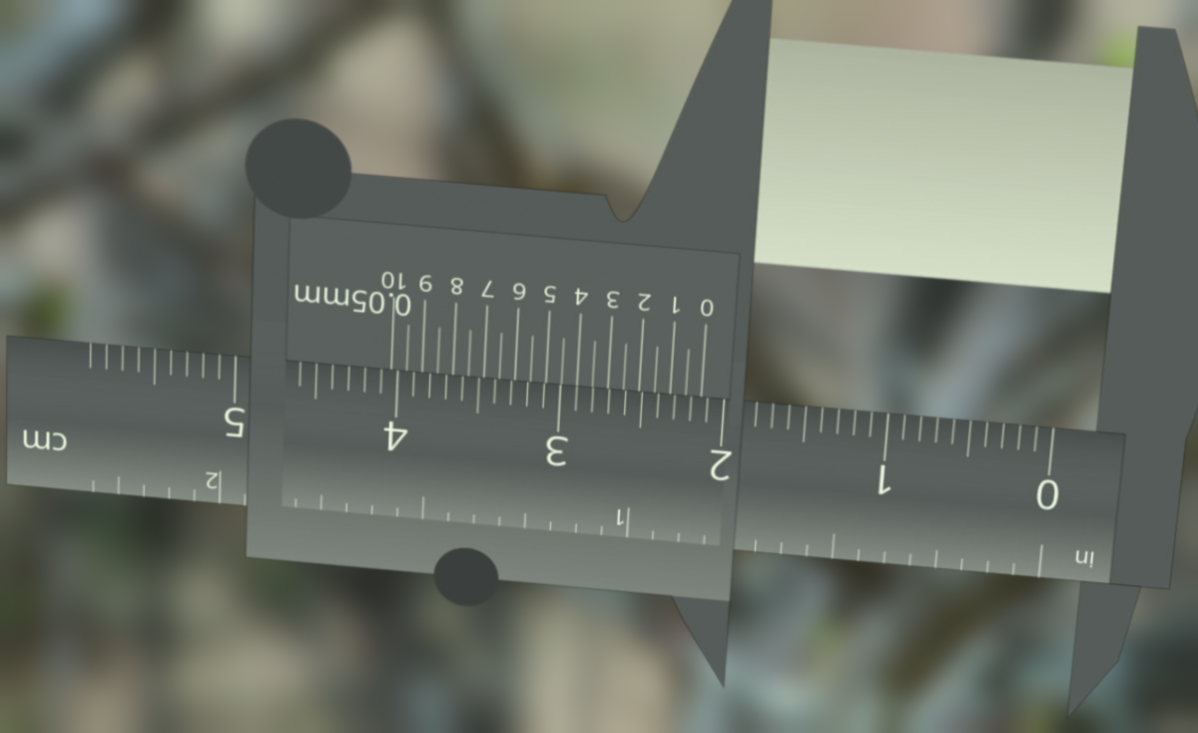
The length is 21.4 mm
